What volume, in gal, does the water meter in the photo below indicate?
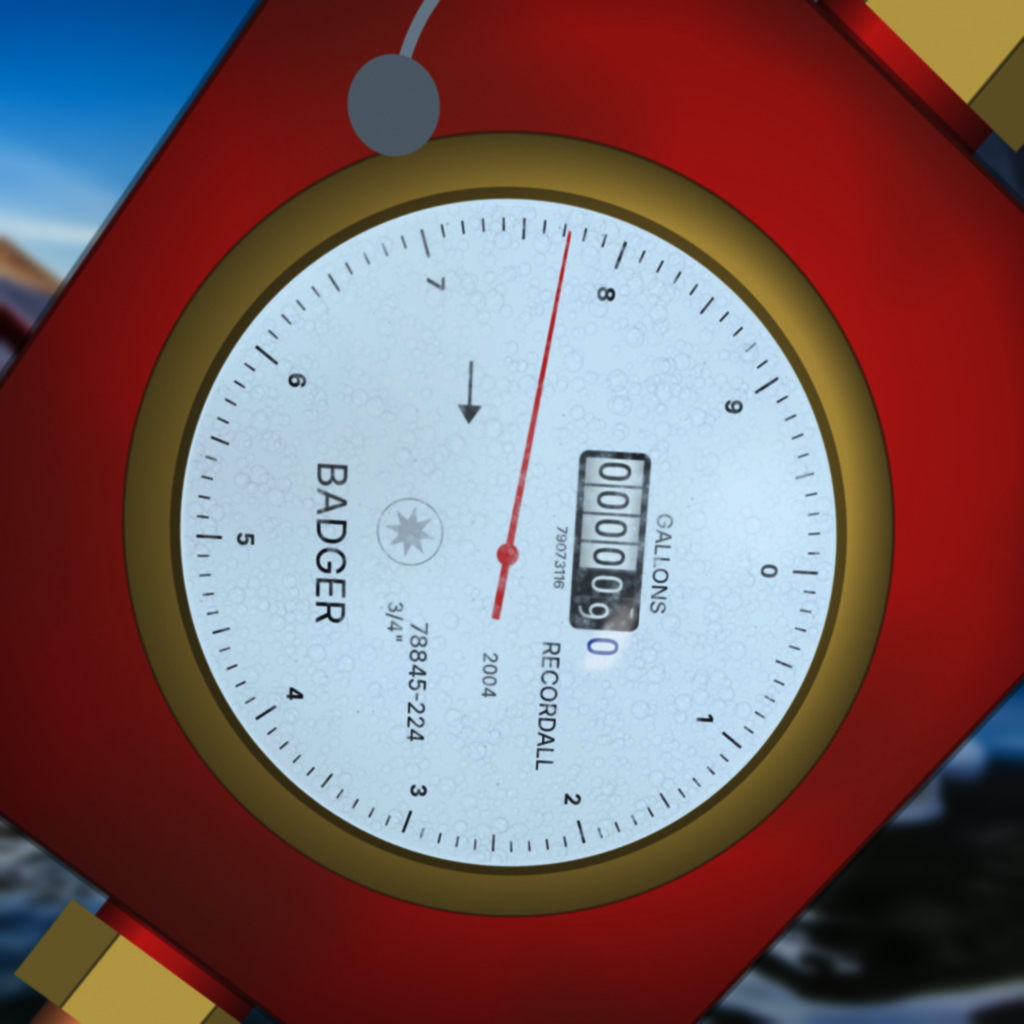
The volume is 87.7 gal
